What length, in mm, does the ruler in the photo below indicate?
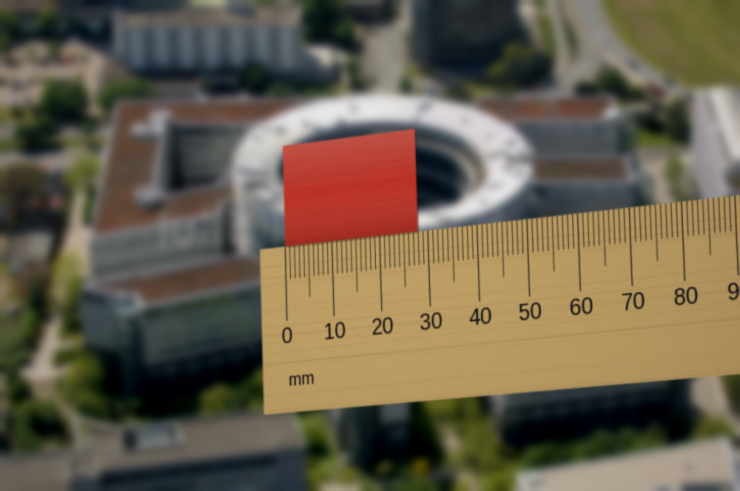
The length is 28 mm
